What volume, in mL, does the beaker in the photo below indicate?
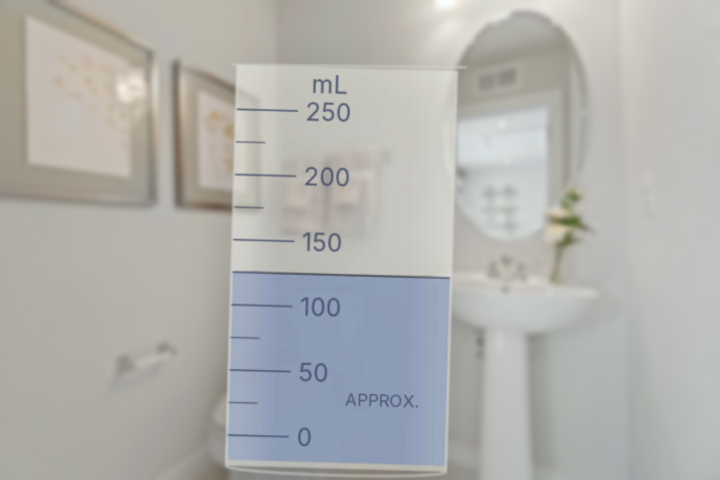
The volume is 125 mL
